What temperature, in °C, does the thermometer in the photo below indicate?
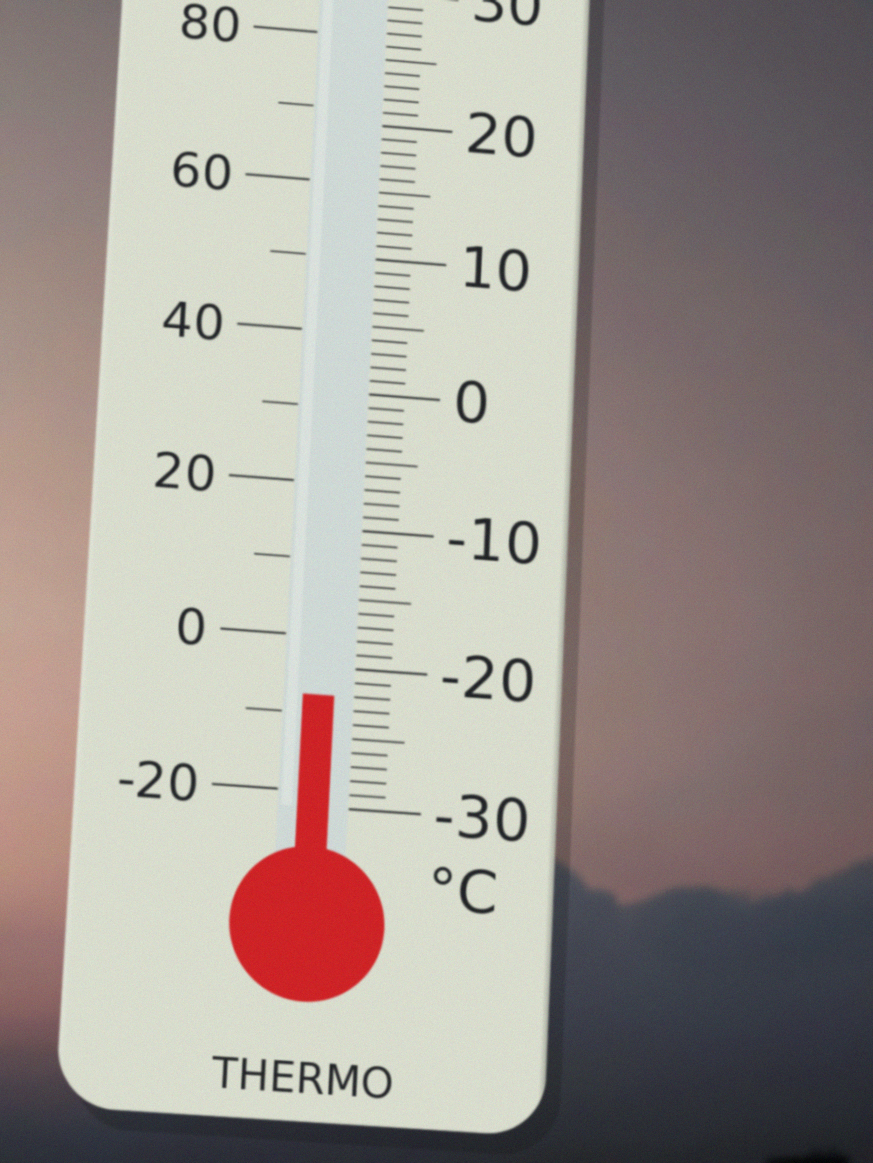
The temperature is -22 °C
